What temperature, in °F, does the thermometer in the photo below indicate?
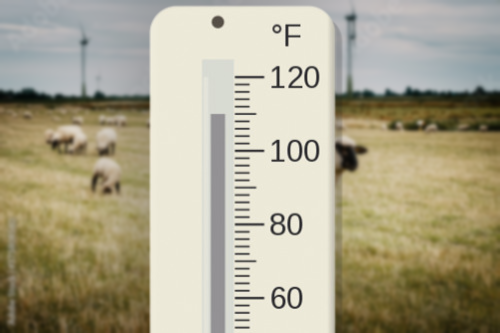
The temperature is 110 °F
